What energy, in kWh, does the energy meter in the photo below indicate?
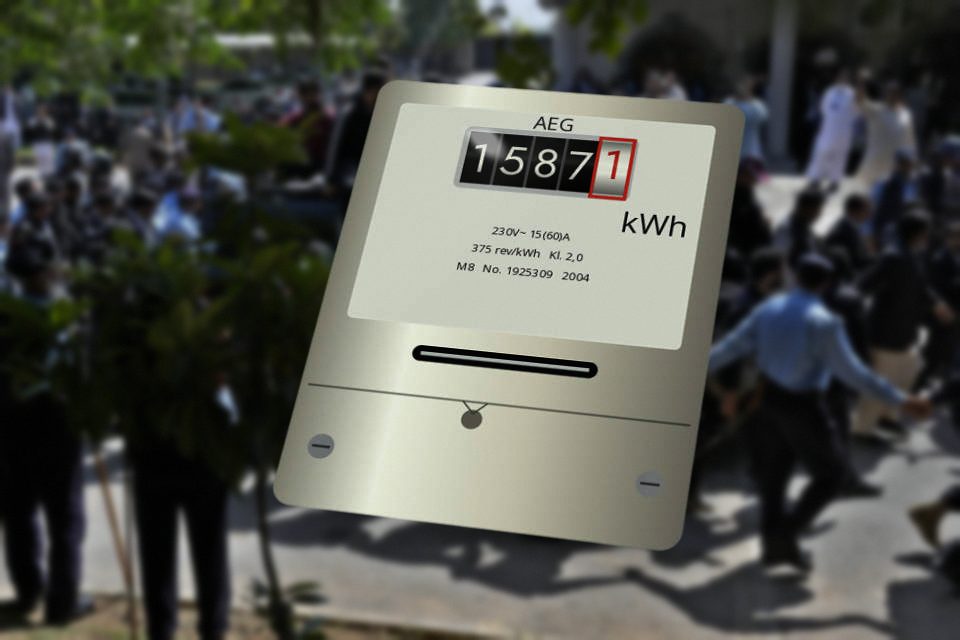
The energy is 1587.1 kWh
